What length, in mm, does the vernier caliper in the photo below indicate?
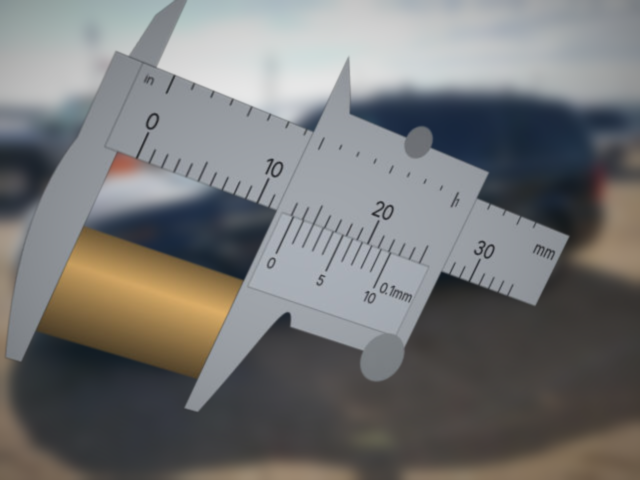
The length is 13.2 mm
